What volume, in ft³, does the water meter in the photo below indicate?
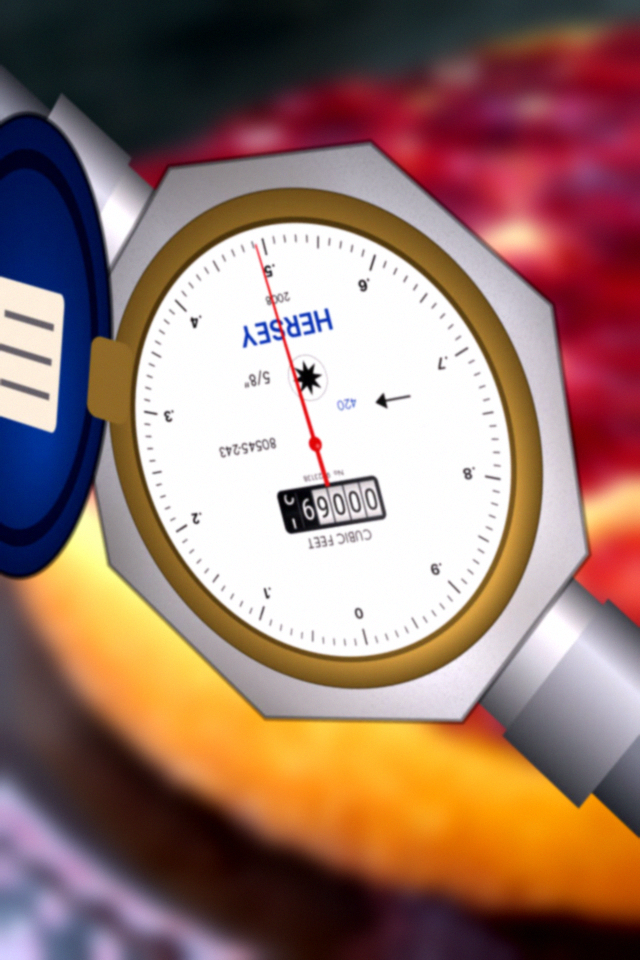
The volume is 691.49 ft³
